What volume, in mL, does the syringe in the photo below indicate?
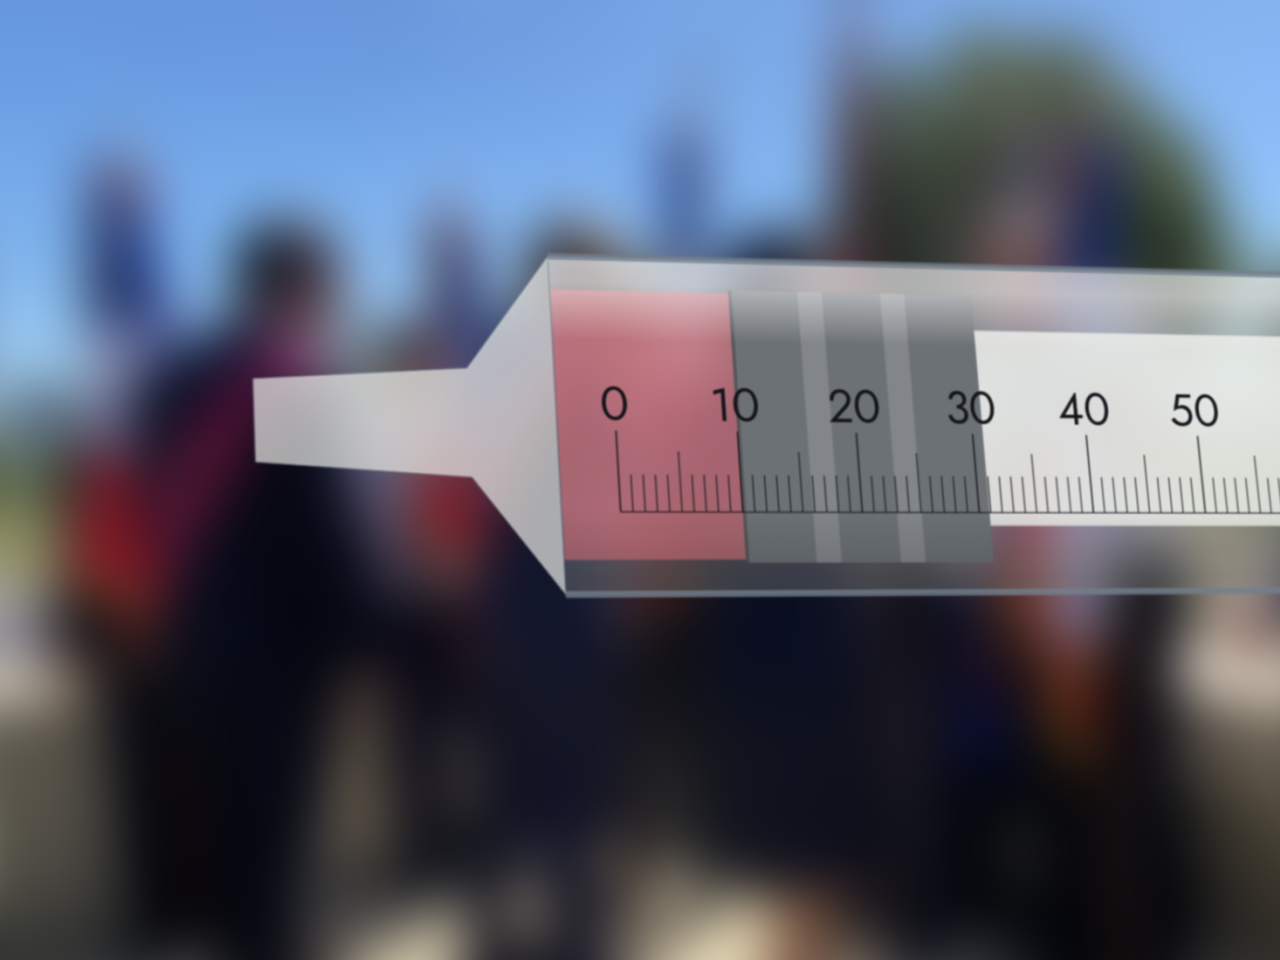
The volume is 10 mL
